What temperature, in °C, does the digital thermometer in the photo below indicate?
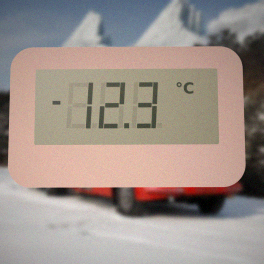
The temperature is -12.3 °C
